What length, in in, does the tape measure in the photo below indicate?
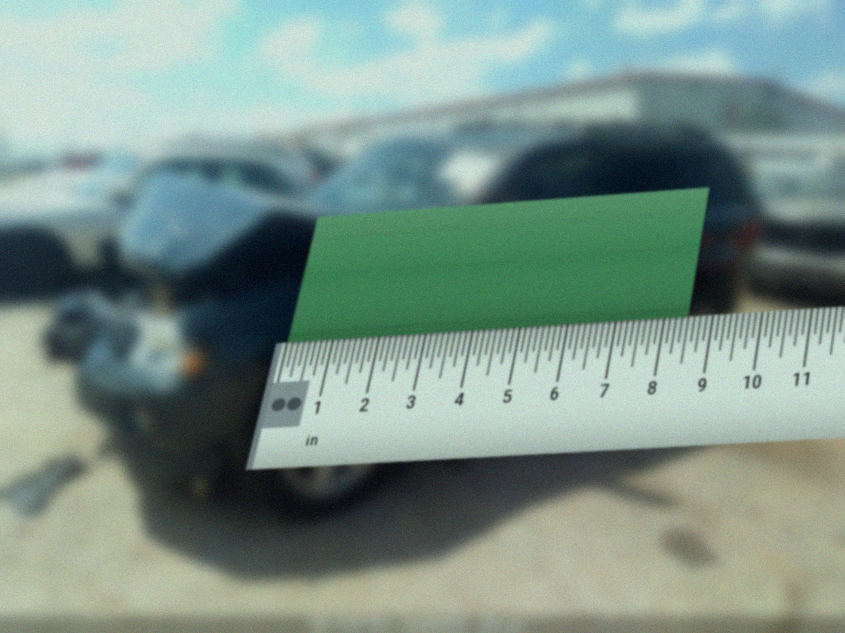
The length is 8.5 in
